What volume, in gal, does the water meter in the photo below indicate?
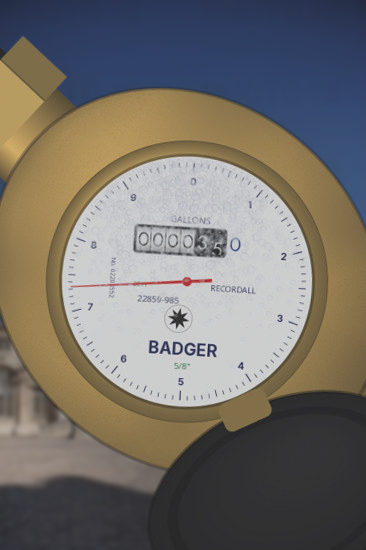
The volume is 347.3 gal
